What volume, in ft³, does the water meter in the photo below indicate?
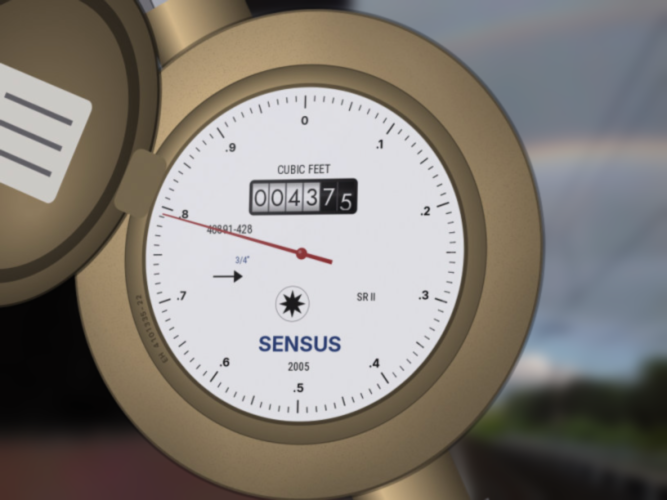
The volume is 4374.79 ft³
